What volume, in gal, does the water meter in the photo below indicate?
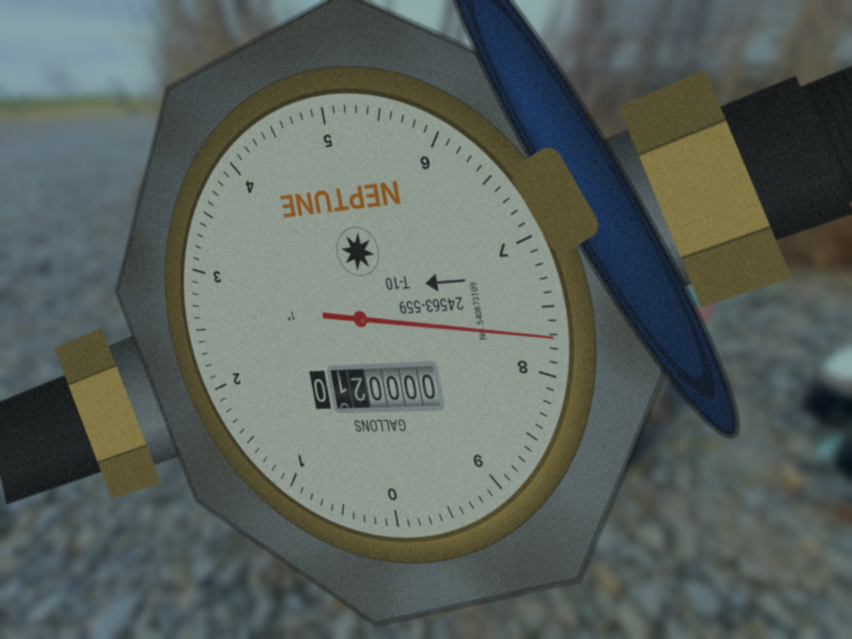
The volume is 207.7 gal
